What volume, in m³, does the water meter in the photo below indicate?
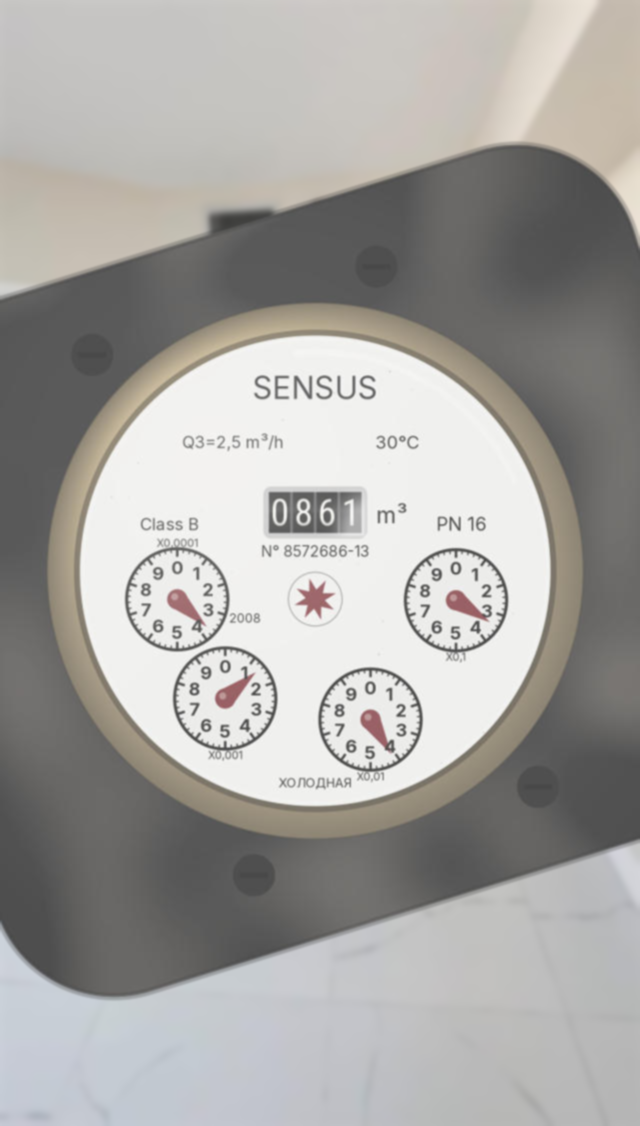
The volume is 861.3413 m³
